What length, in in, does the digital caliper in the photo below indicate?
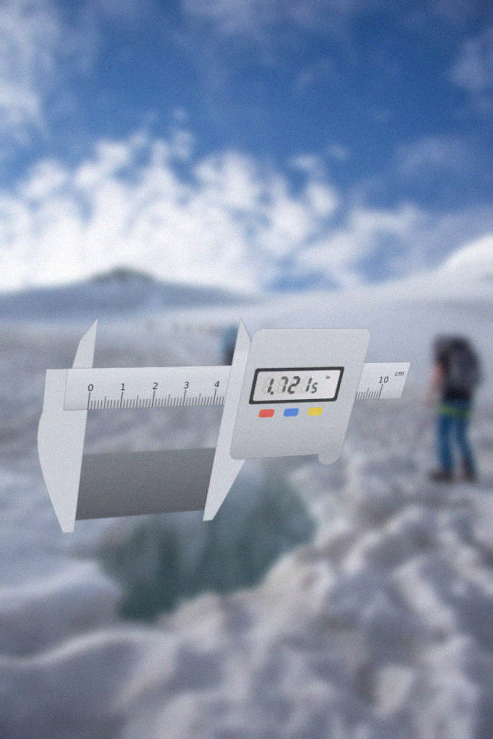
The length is 1.7215 in
